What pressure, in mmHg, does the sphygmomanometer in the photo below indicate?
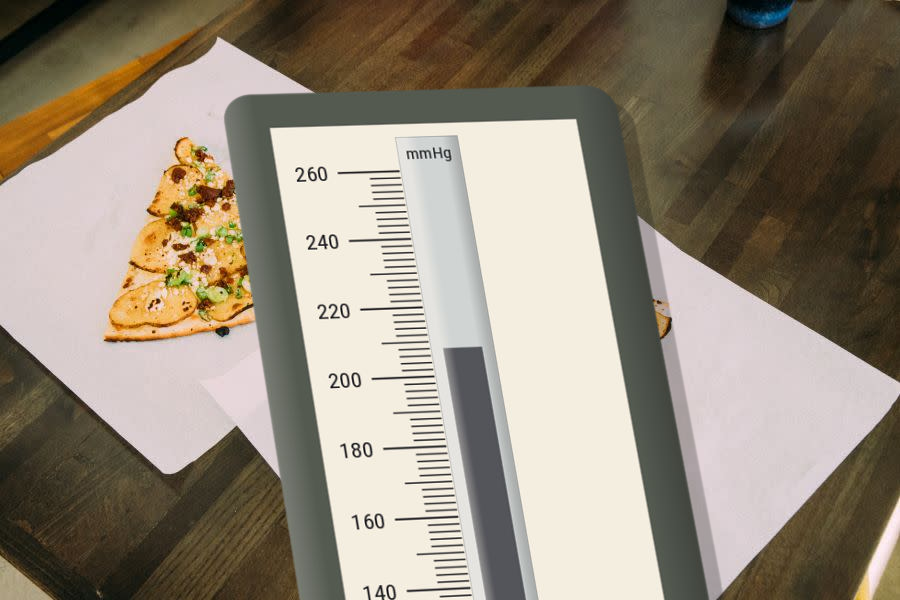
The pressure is 208 mmHg
